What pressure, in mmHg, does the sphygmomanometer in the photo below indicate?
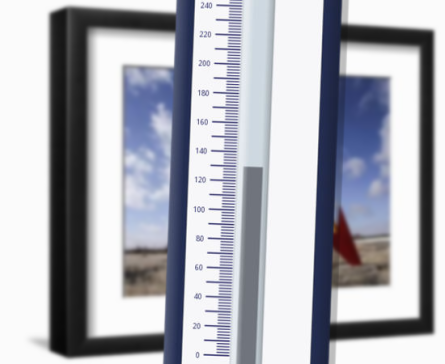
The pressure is 130 mmHg
